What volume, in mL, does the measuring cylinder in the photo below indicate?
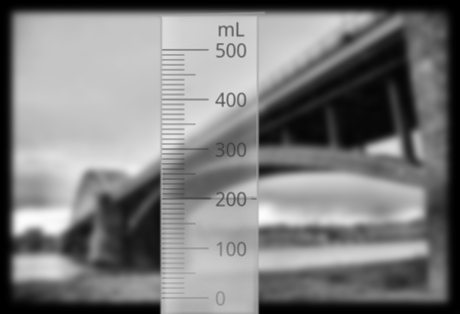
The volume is 200 mL
